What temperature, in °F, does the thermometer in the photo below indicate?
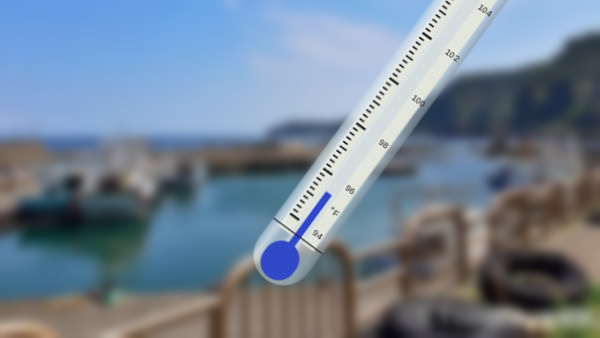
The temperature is 95.4 °F
